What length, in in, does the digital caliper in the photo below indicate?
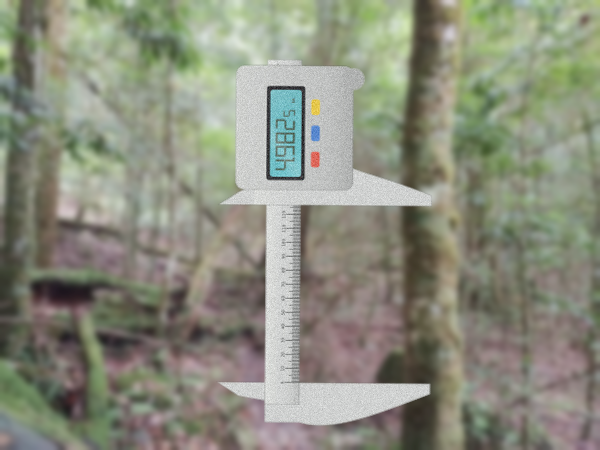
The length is 4.9825 in
